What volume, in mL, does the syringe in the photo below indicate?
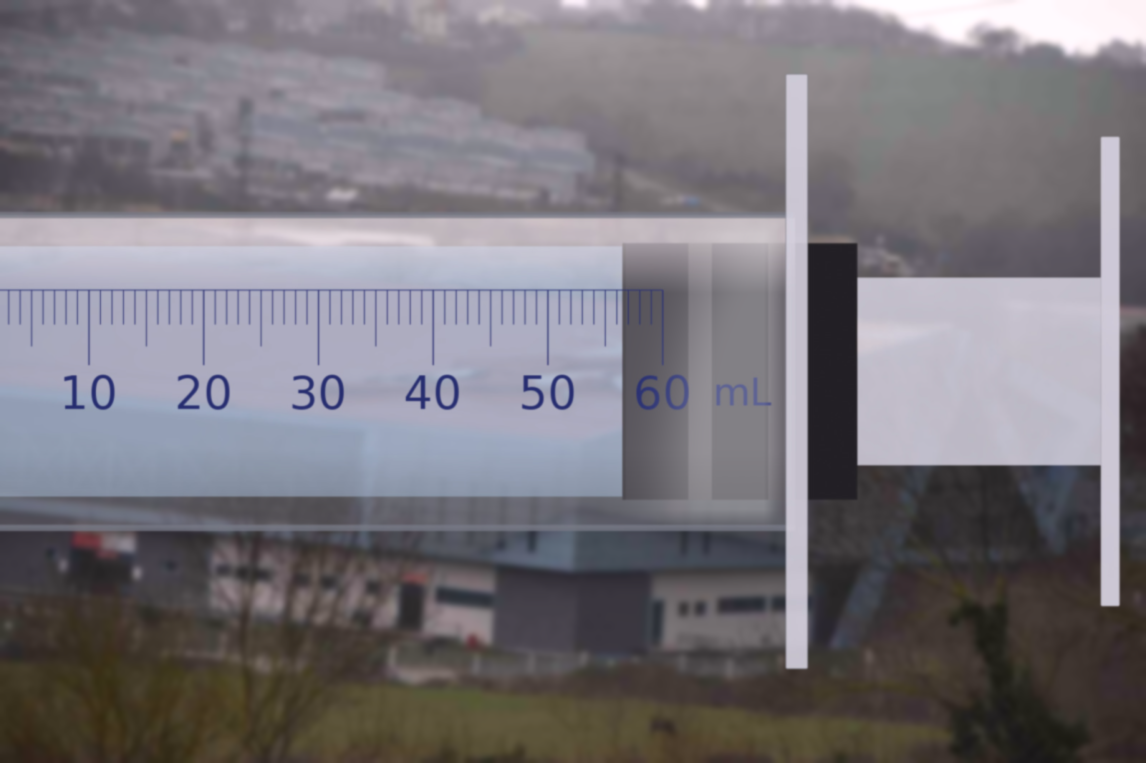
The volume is 56.5 mL
